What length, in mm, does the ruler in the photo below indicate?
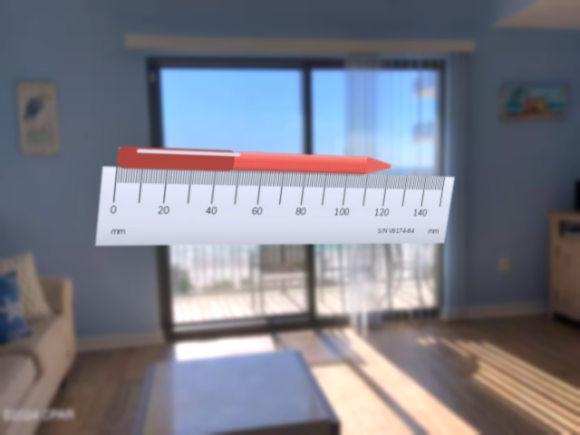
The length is 125 mm
